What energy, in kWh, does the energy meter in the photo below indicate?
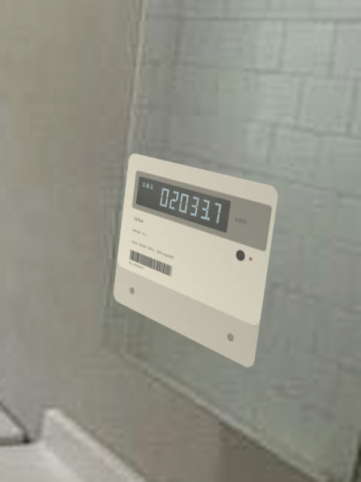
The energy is 2033.7 kWh
